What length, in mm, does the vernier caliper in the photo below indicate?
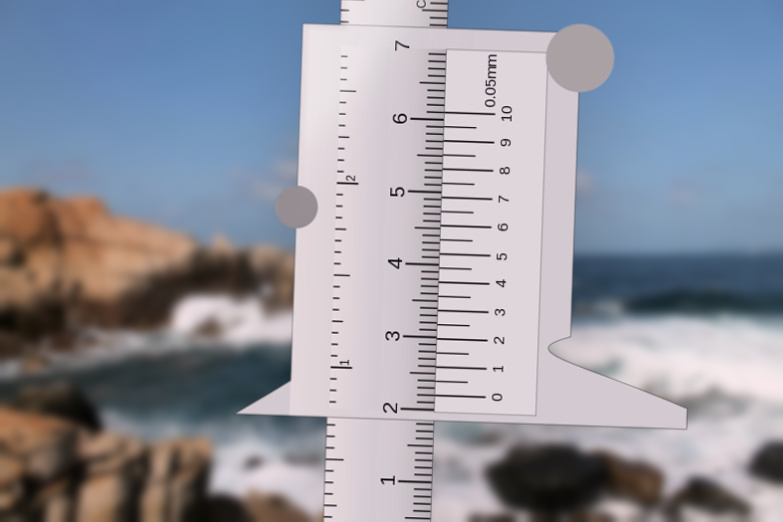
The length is 22.0 mm
